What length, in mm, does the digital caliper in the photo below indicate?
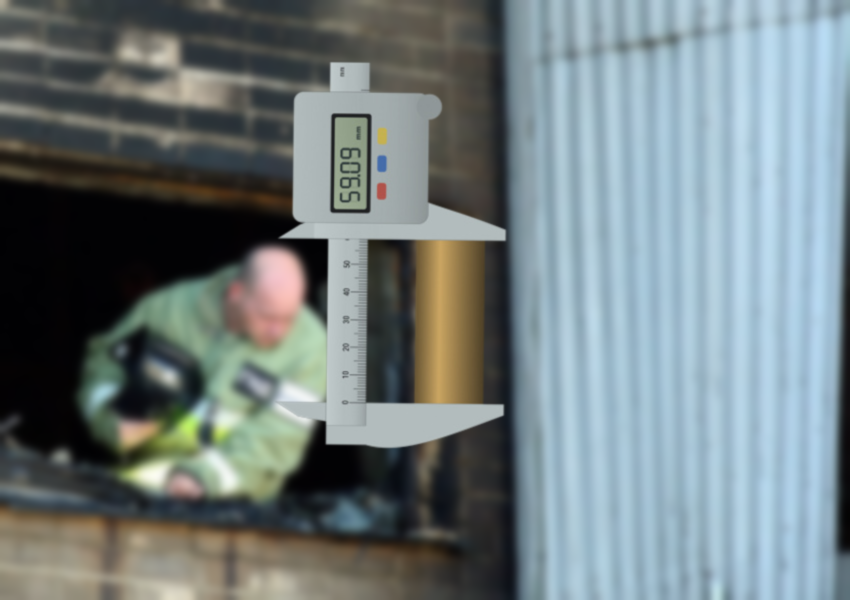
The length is 59.09 mm
